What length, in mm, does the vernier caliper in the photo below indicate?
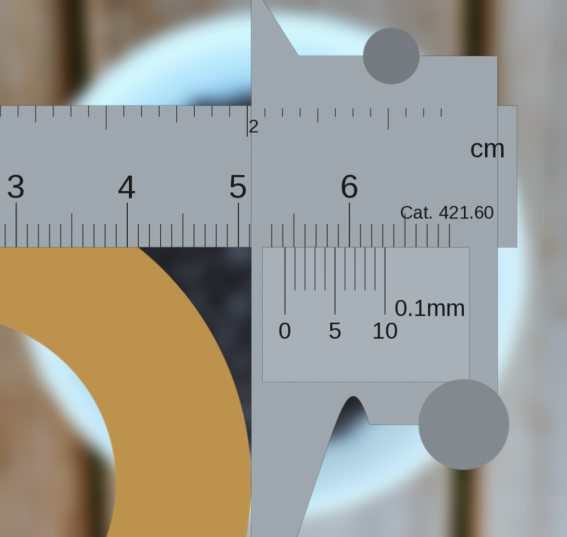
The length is 54.2 mm
